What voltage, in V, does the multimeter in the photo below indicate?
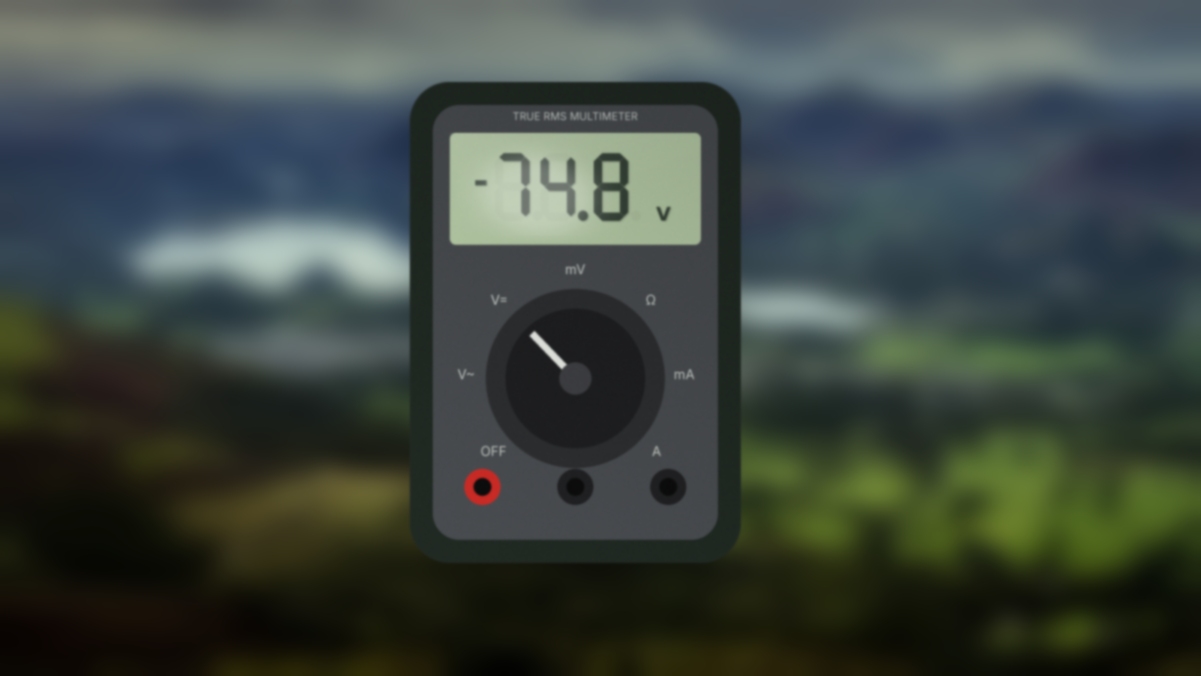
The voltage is -74.8 V
